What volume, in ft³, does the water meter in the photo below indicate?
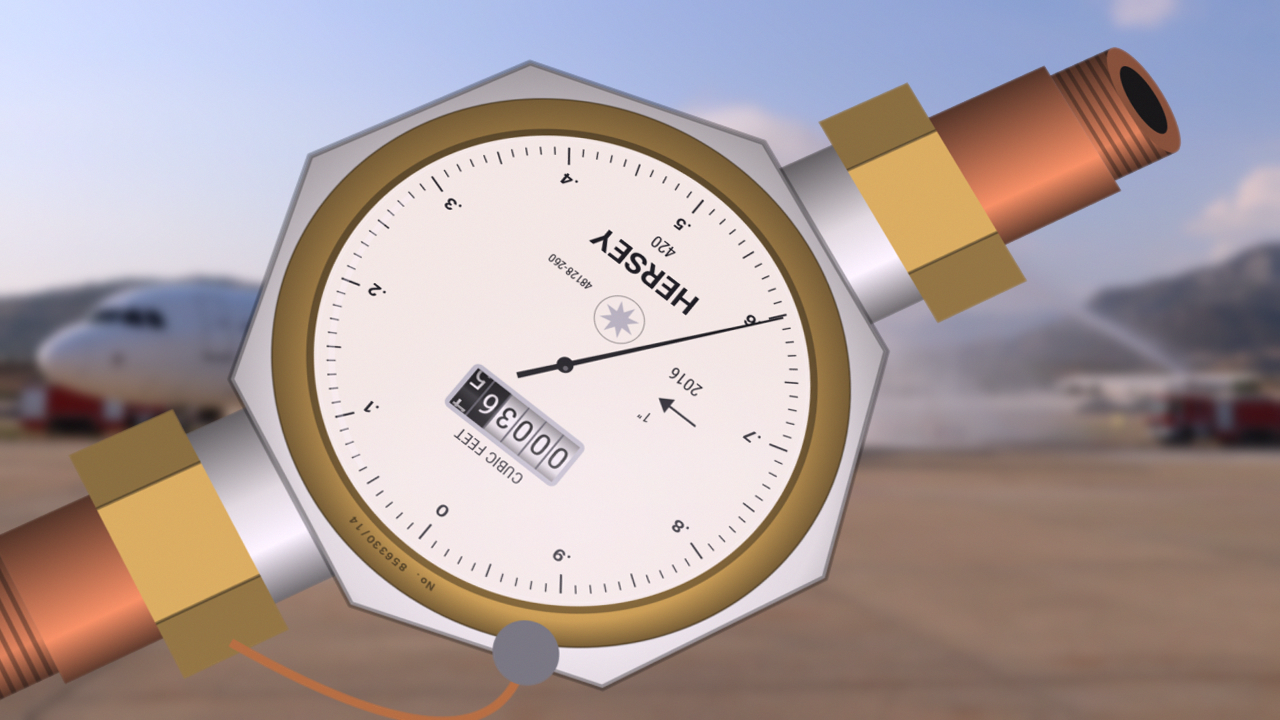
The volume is 364.60 ft³
